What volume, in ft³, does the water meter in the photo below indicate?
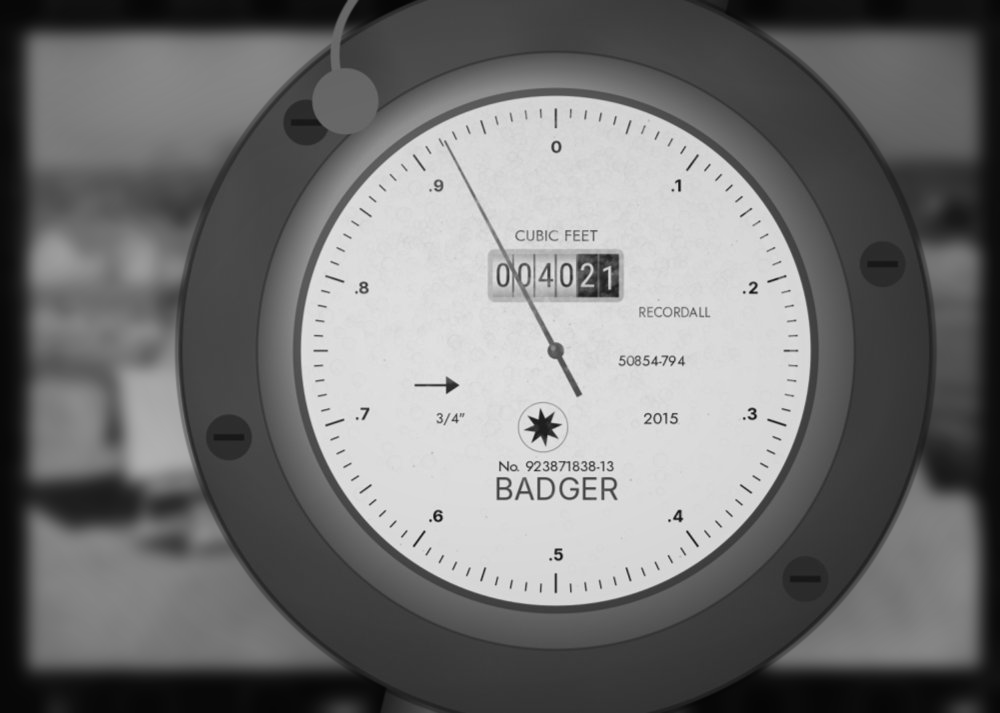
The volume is 4020.92 ft³
